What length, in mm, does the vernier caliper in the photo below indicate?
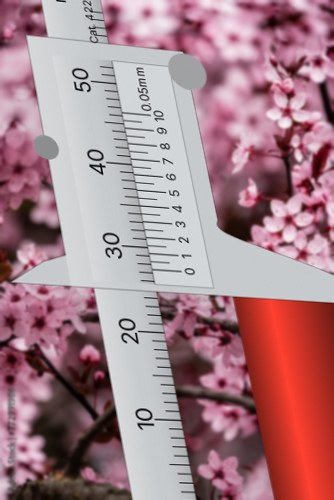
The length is 27.4 mm
